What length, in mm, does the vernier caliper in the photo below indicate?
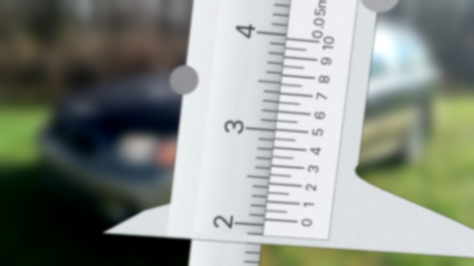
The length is 20.6 mm
